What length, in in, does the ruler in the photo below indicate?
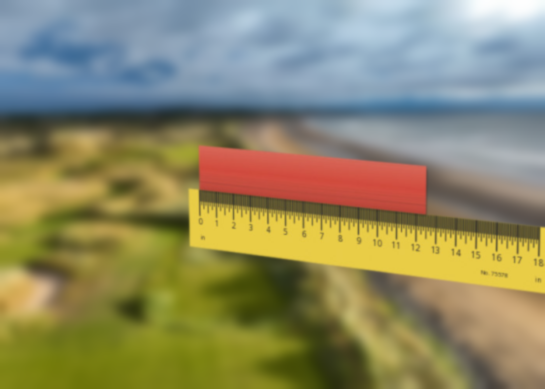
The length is 12.5 in
